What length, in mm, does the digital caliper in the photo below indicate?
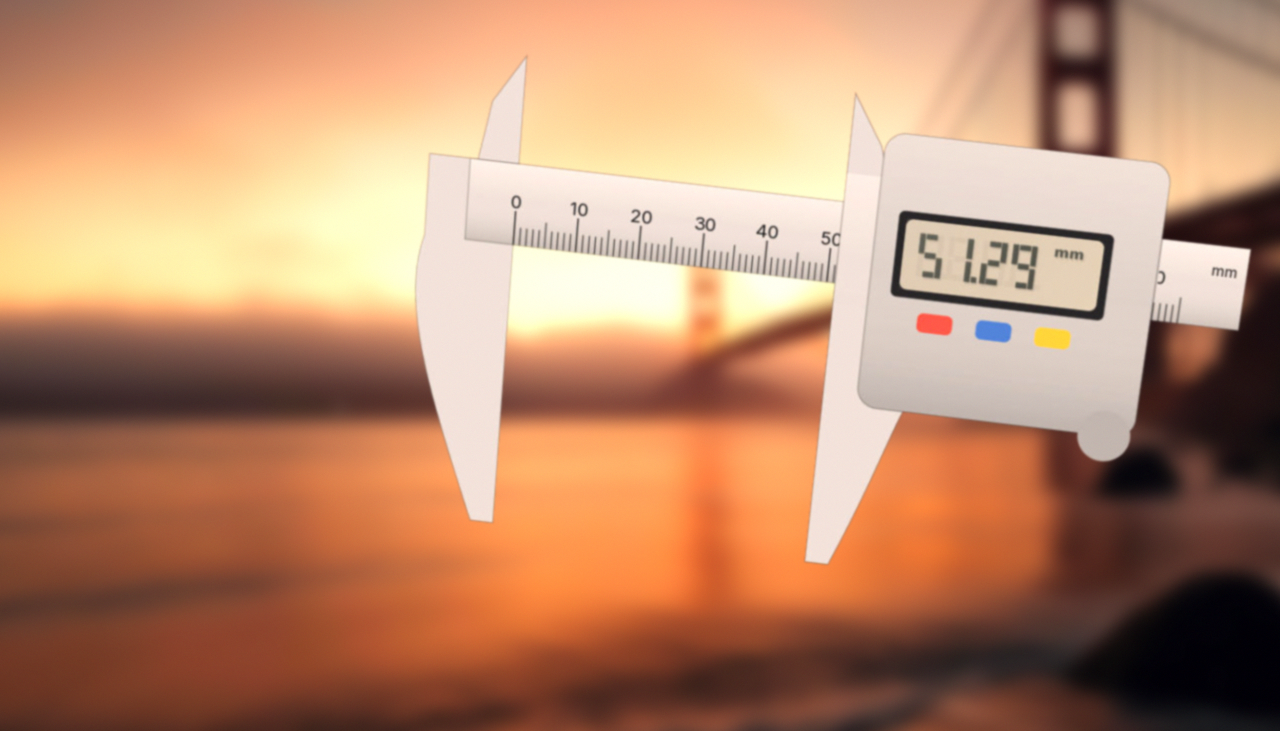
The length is 51.29 mm
